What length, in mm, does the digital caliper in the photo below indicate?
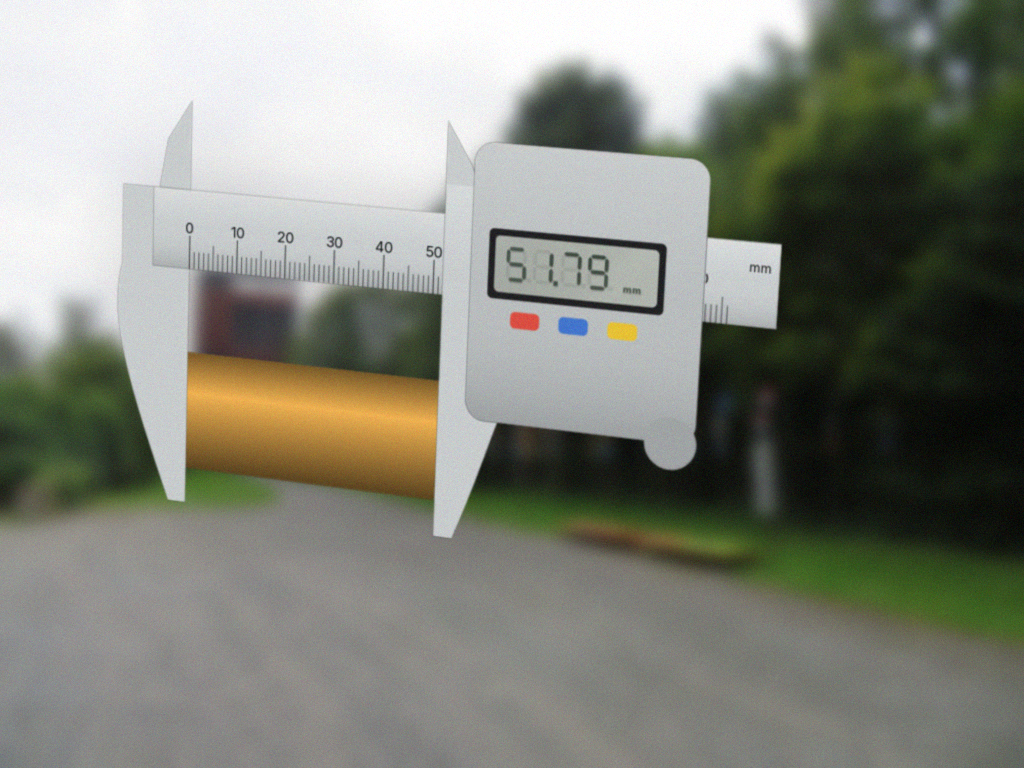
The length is 51.79 mm
